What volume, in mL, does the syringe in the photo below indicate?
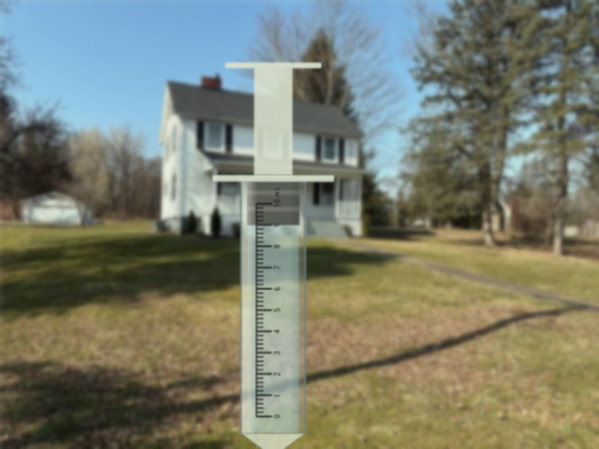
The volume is 9 mL
